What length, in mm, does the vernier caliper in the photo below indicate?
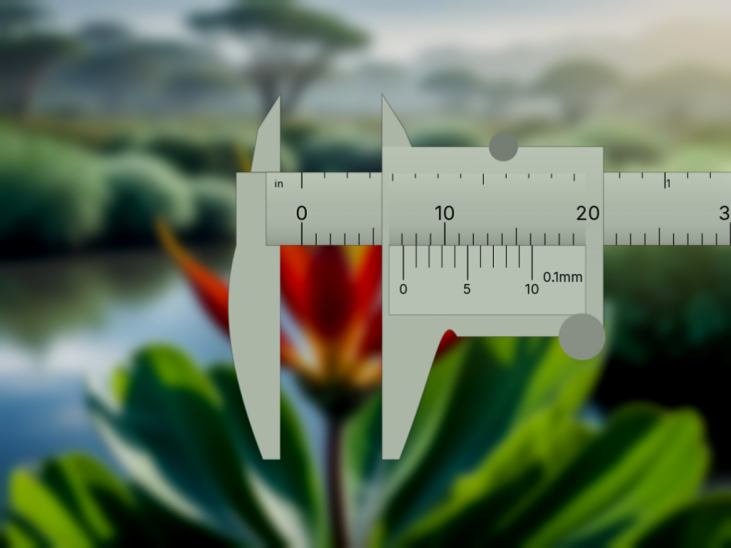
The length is 7.1 mm
